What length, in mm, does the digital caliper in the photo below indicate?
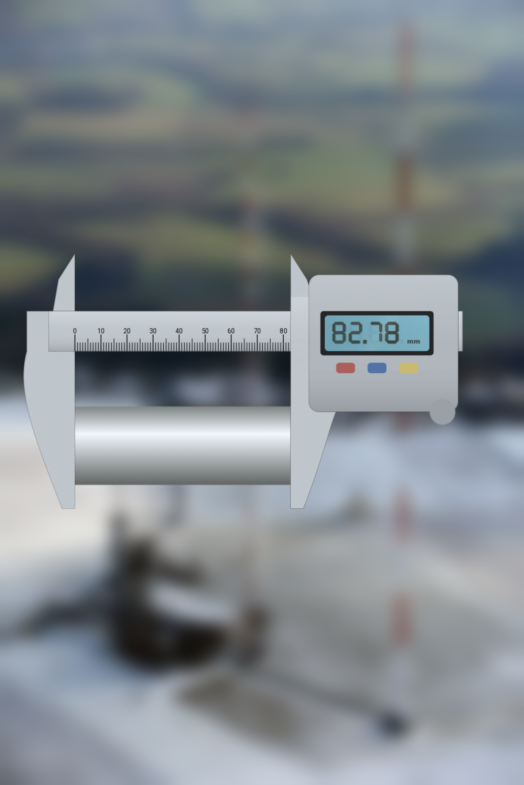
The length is 82.78 mm
